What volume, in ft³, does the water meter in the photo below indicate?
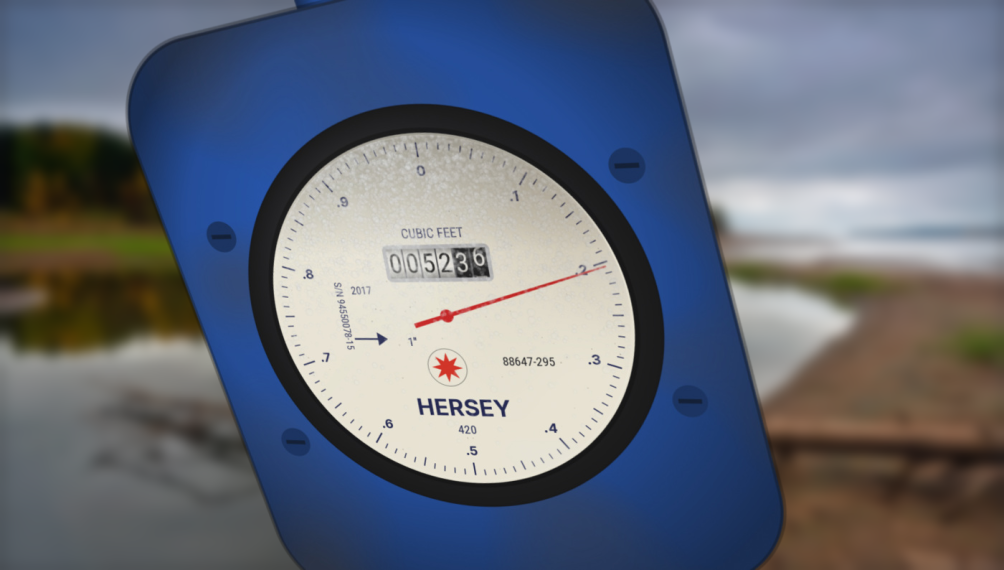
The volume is 5236.20 ft³
